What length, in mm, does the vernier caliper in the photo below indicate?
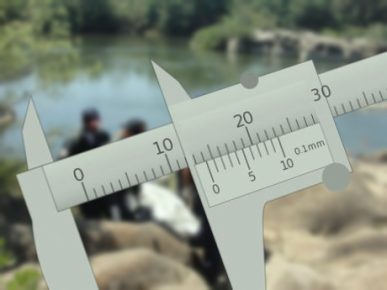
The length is 14.2 mm
